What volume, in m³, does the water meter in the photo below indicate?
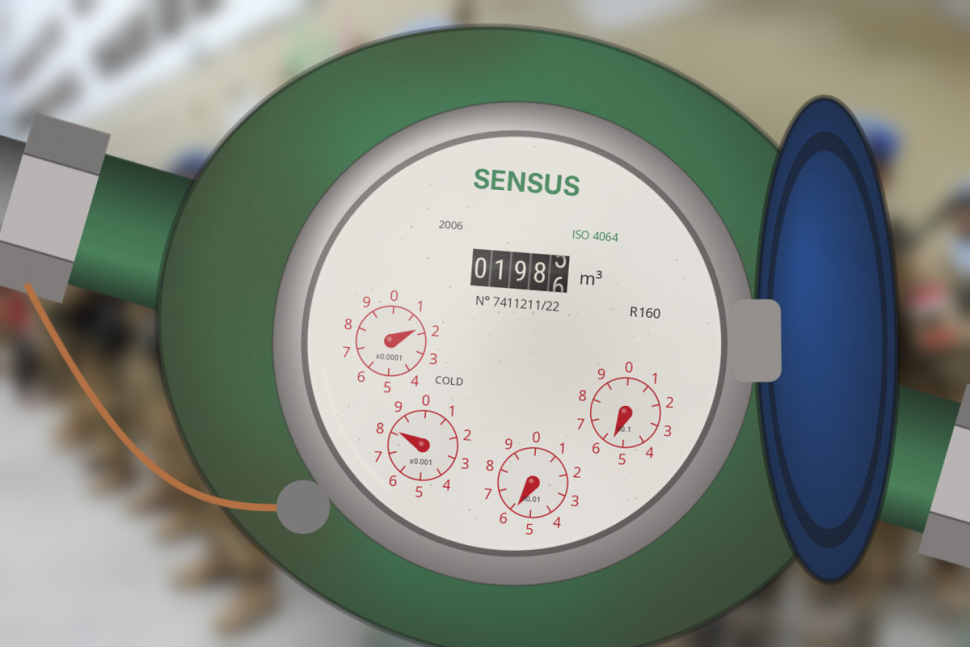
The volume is 1985.5581 m³
